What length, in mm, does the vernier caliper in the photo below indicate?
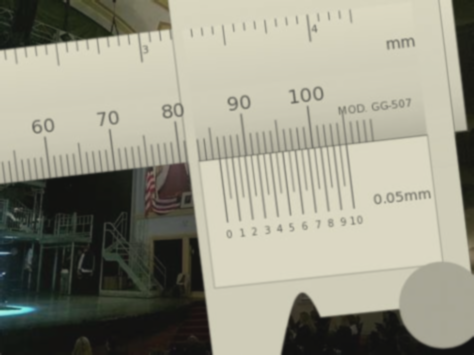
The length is 86.0 mm
